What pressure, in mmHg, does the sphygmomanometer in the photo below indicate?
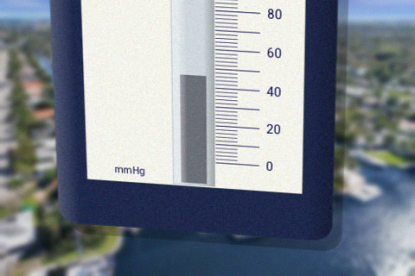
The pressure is 46 mmHg
